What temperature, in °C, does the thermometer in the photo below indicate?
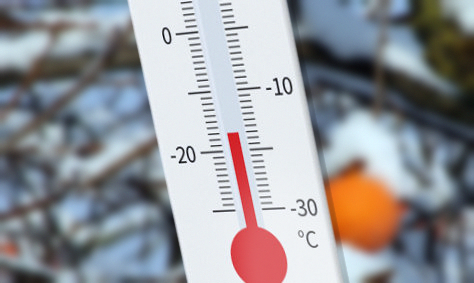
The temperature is -17 °C
